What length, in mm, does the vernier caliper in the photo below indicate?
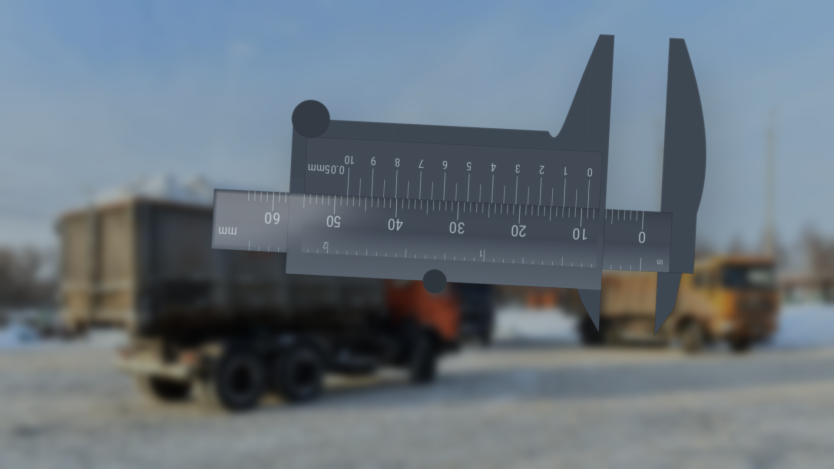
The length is 9.0 mm
